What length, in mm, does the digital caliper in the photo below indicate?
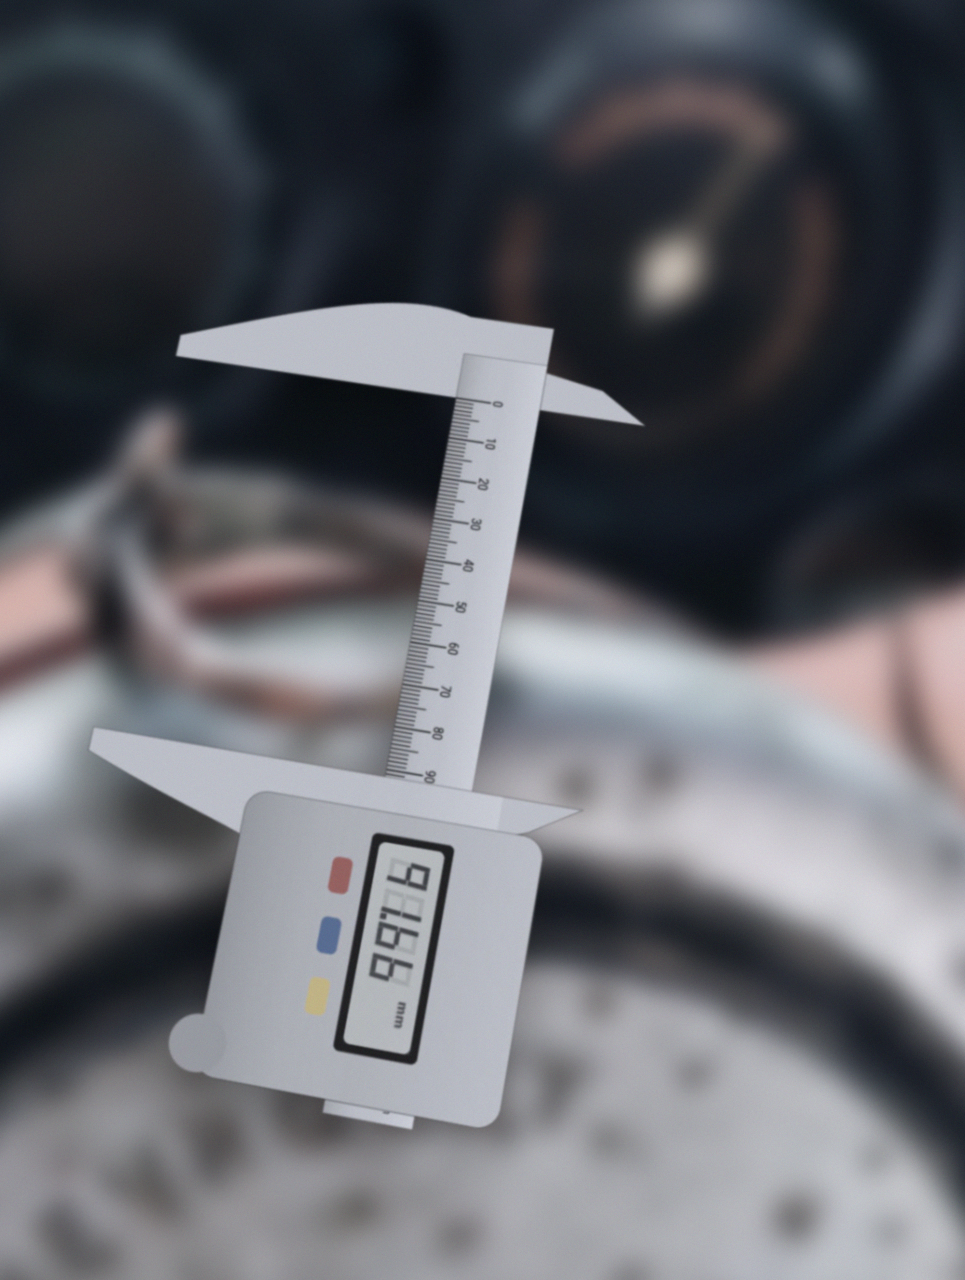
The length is 91.66 mm
